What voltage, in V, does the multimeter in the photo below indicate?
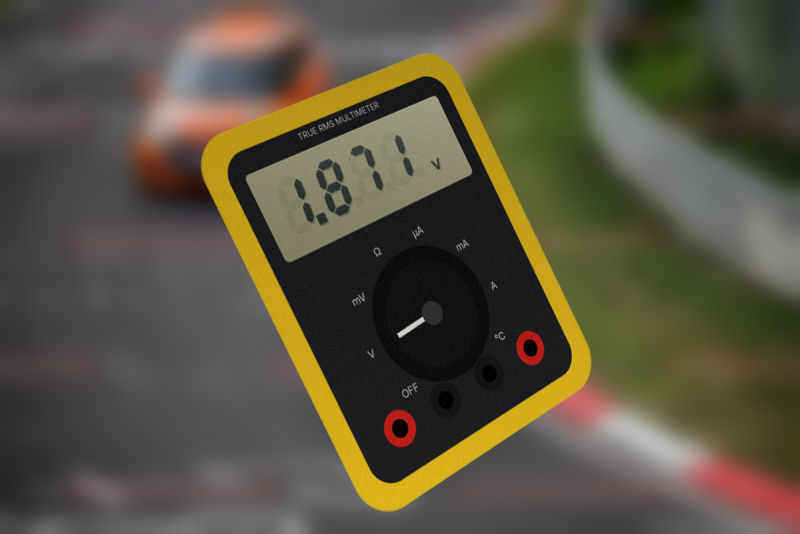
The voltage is 1.871 V
